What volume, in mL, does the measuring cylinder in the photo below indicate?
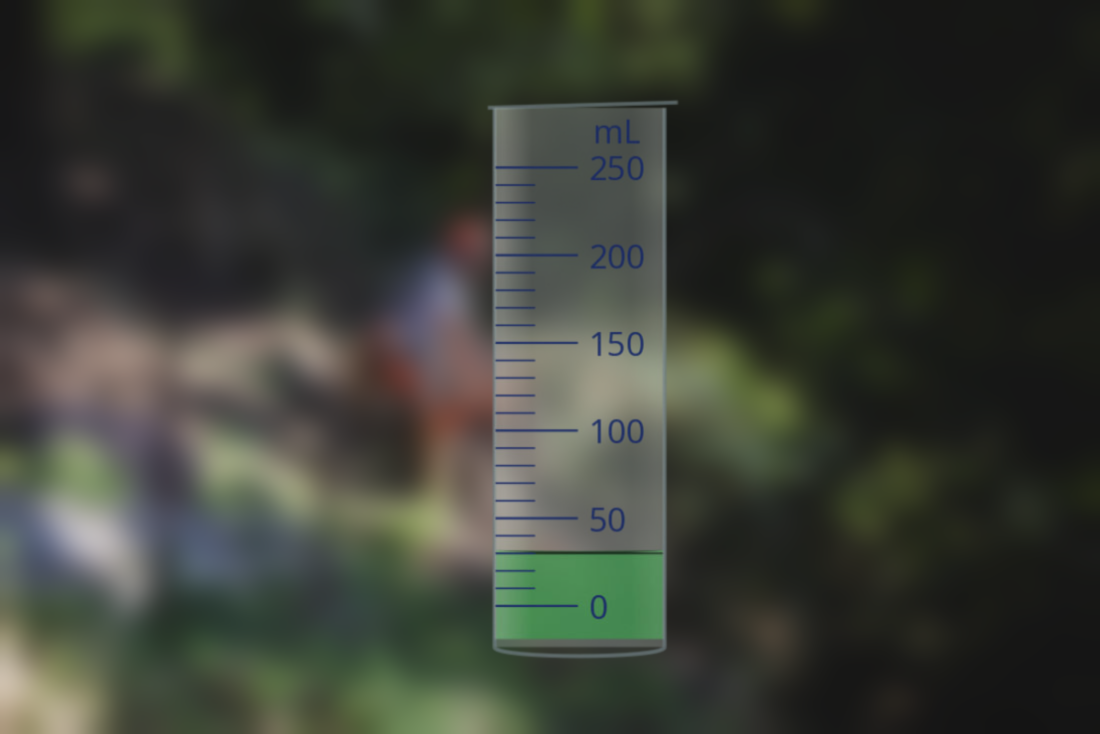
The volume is 30 mL
